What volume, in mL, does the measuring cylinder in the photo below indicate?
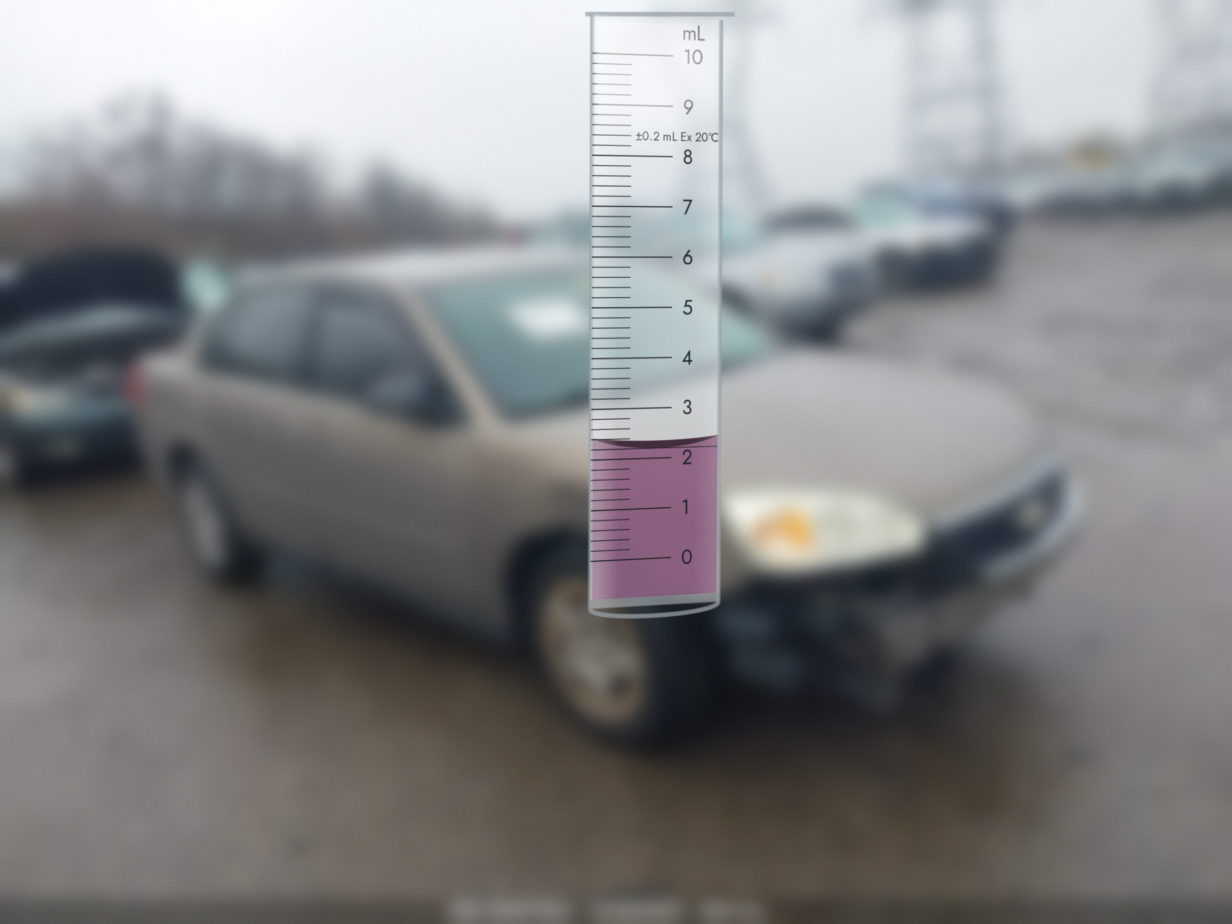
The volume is 2.2 mL
